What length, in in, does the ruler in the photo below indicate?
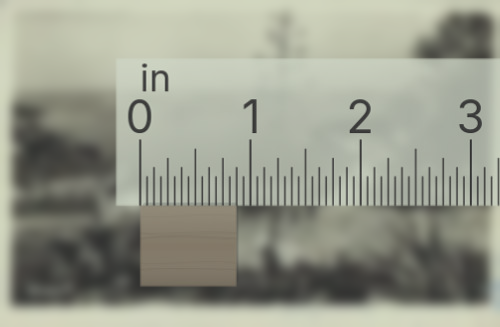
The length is 0.875 in
